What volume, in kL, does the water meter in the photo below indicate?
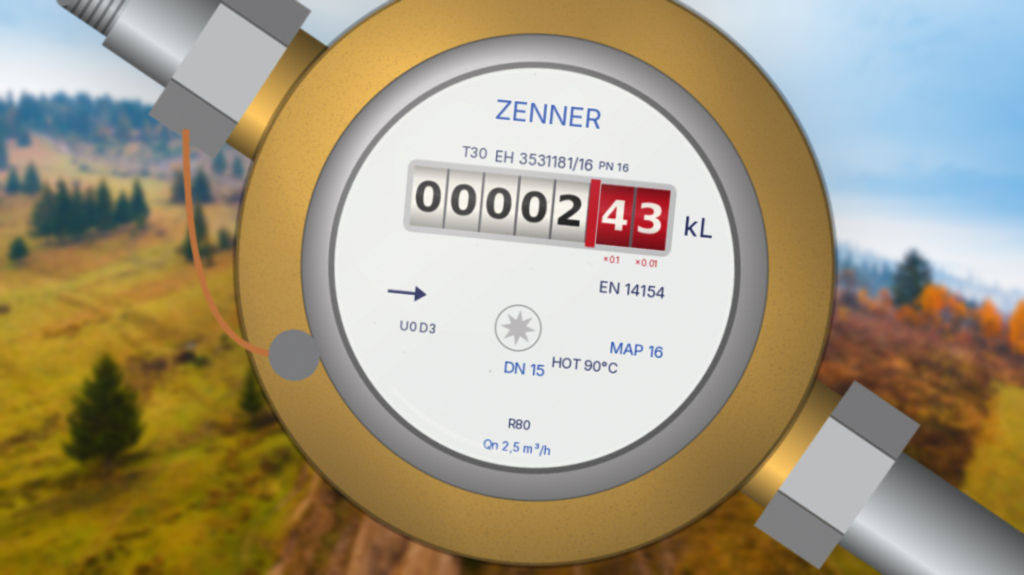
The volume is 2.43 kL
